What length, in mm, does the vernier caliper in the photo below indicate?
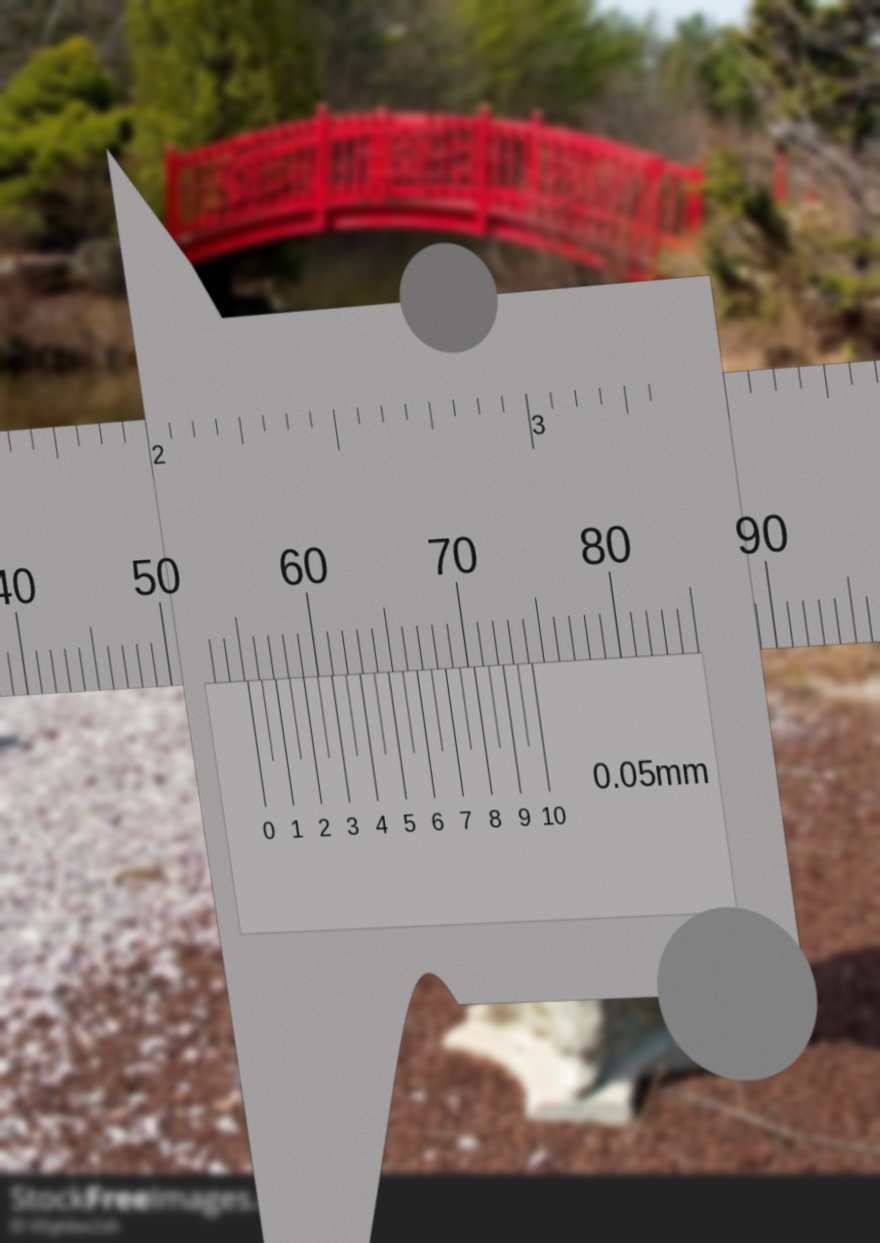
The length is 55.2 mm
